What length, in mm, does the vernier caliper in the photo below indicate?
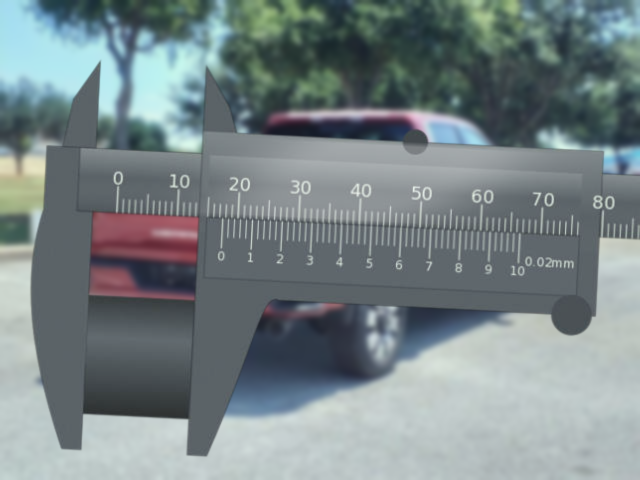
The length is 17.5 mm
